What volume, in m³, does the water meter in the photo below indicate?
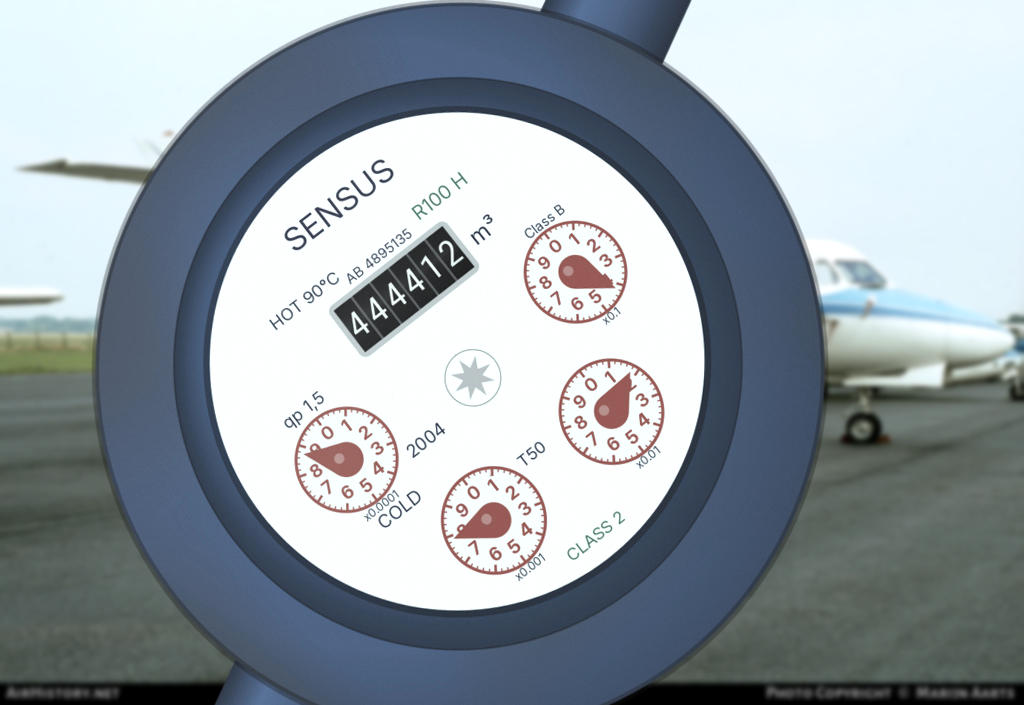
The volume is 444412.4178 m³
